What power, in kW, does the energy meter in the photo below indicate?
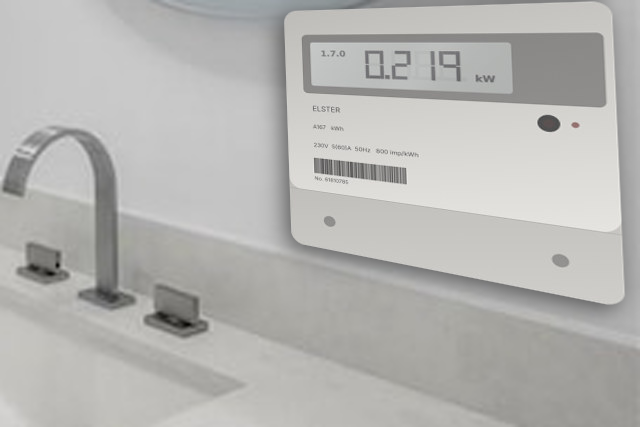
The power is 0.219 kW
